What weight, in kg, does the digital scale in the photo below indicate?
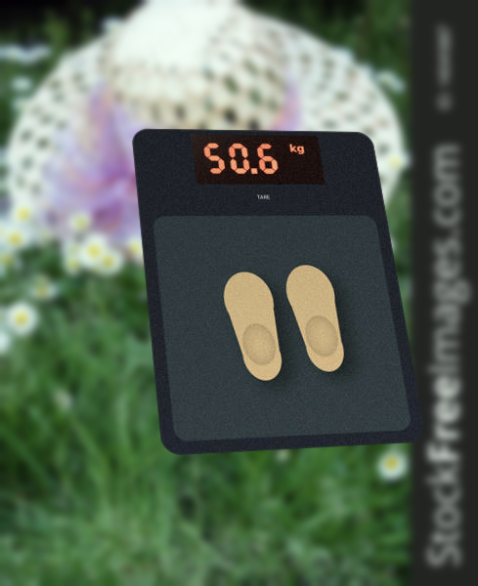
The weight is 50.6 kg
